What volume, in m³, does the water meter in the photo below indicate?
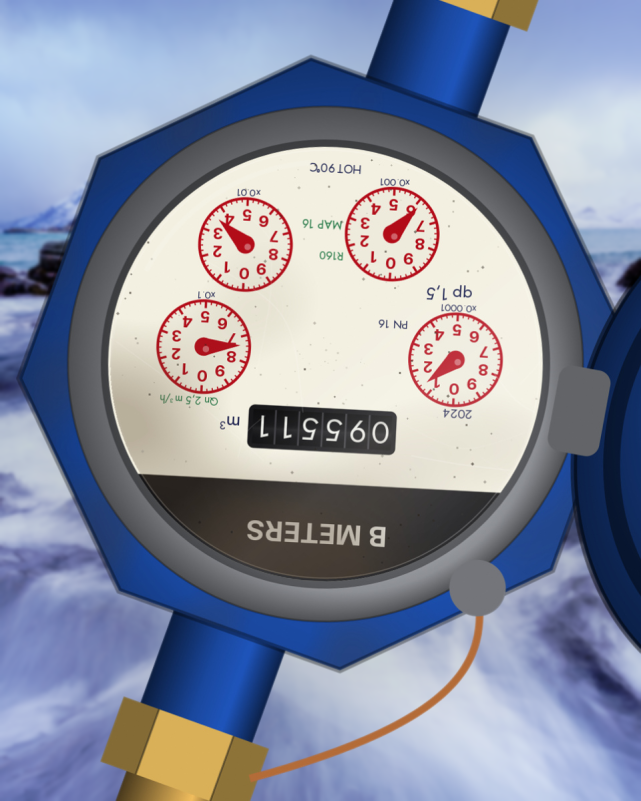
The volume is 95511.7361 m³
